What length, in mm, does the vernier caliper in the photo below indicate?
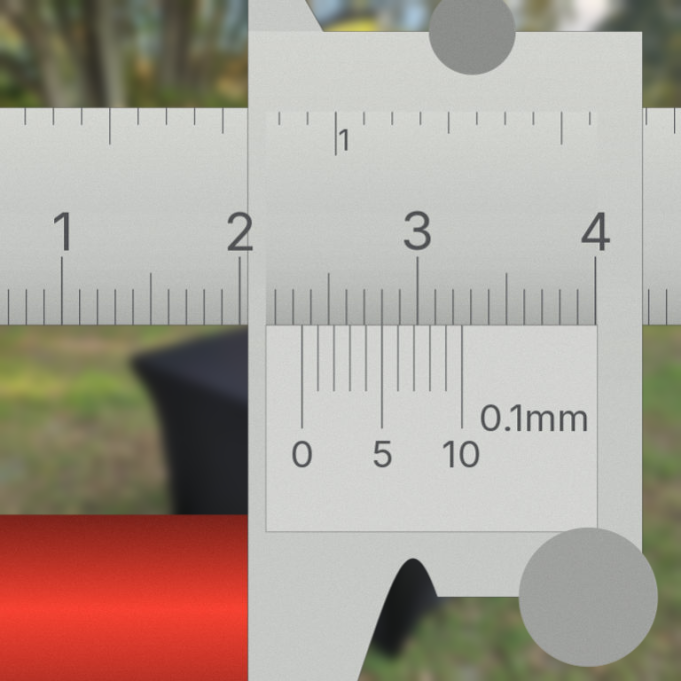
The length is 23.5 mm
